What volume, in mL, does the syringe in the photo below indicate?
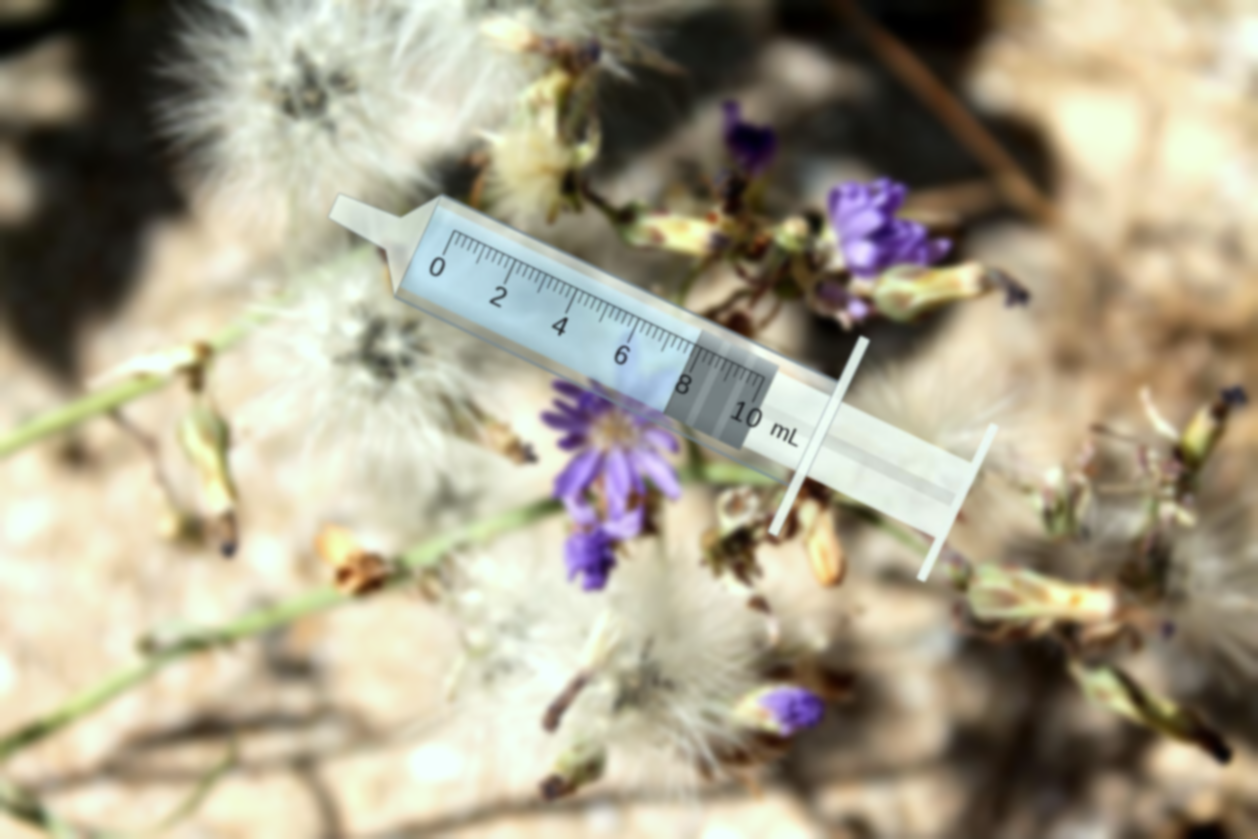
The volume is 7.8 mL
